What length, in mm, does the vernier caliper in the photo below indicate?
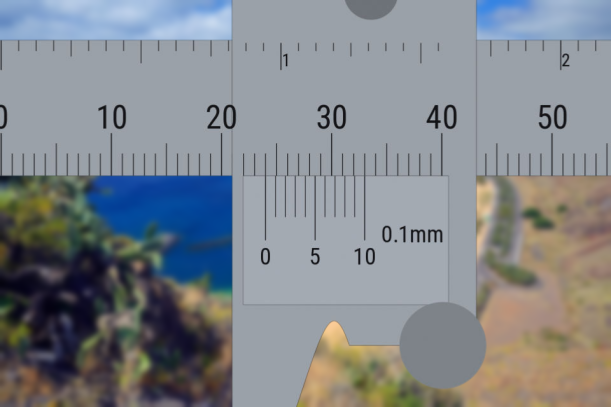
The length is 24.0 mm
